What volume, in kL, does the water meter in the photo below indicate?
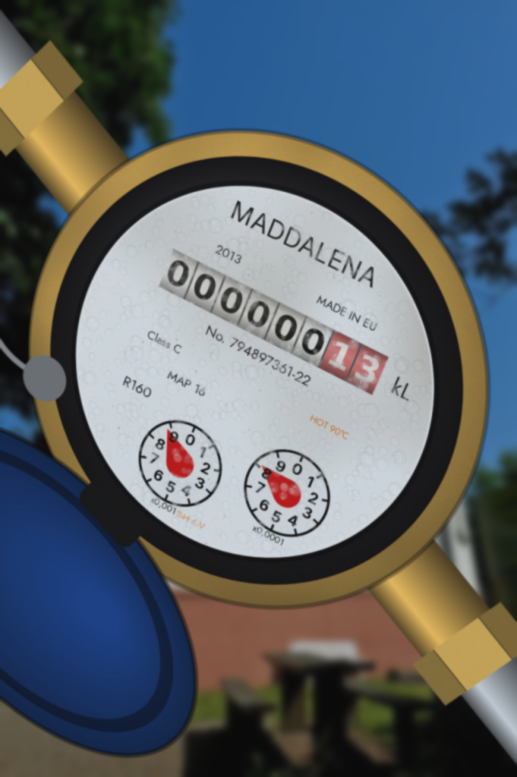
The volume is 0.1388 kL
